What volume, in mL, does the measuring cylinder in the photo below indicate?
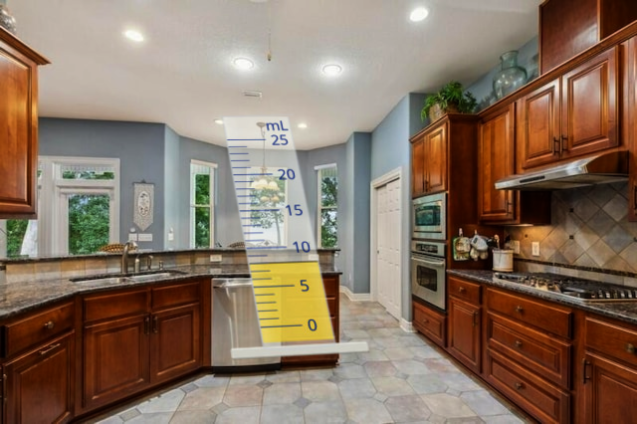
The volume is 8 mL
